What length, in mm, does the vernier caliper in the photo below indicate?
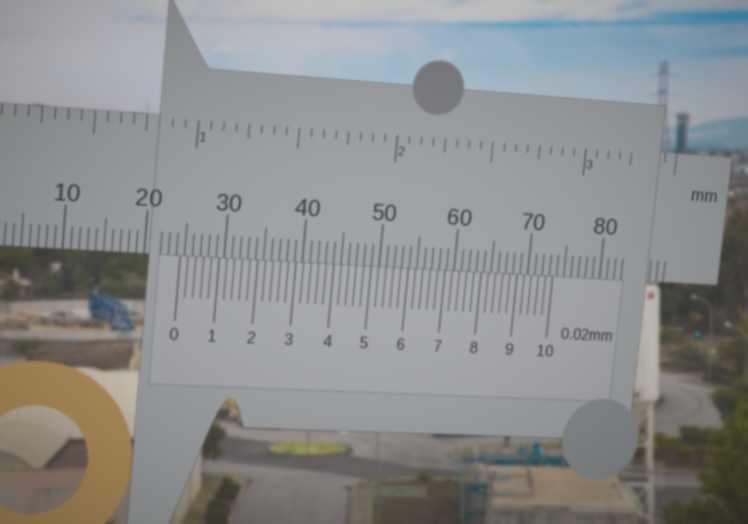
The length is 24.5 mm
